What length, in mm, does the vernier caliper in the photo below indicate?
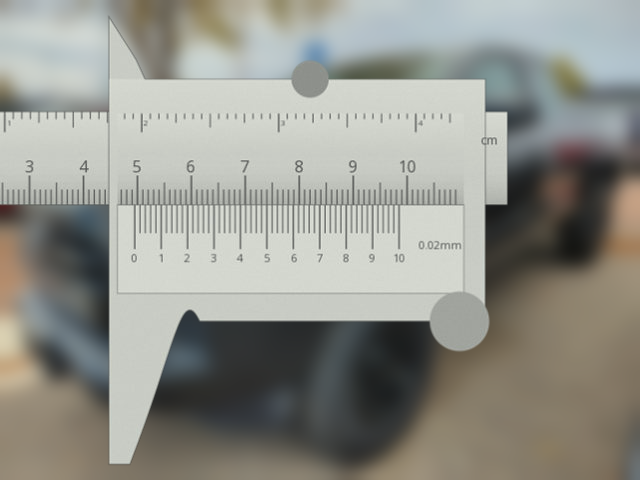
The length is 49.5 mm
